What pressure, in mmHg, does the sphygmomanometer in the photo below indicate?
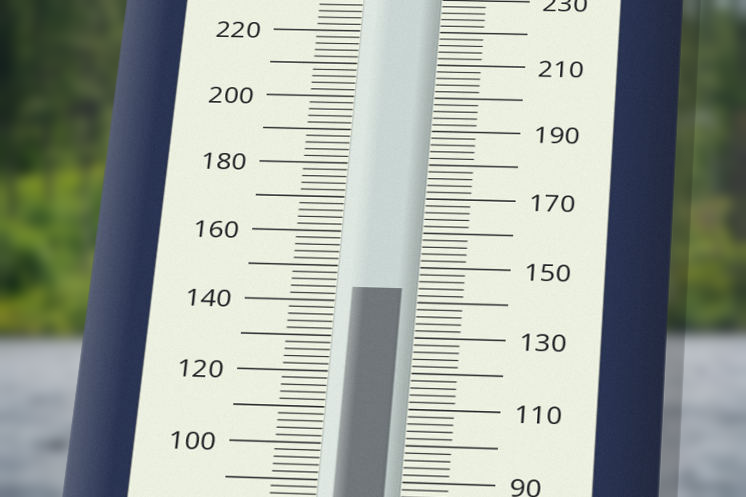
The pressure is 144 mmHg
